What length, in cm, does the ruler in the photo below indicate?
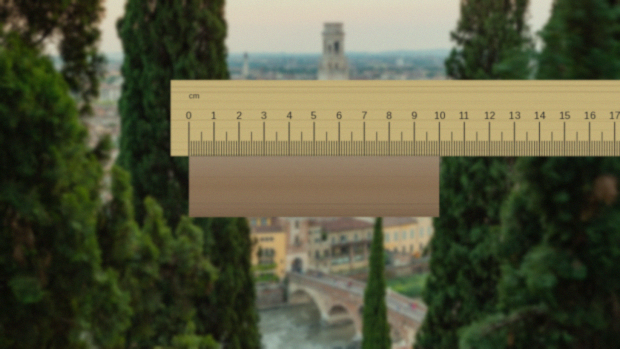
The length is 10 cm
